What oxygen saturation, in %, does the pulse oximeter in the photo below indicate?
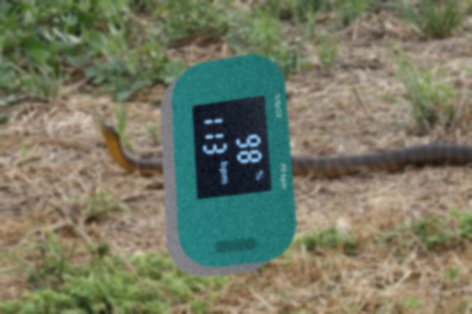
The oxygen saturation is 98 %
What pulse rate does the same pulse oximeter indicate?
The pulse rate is 113 bpm
